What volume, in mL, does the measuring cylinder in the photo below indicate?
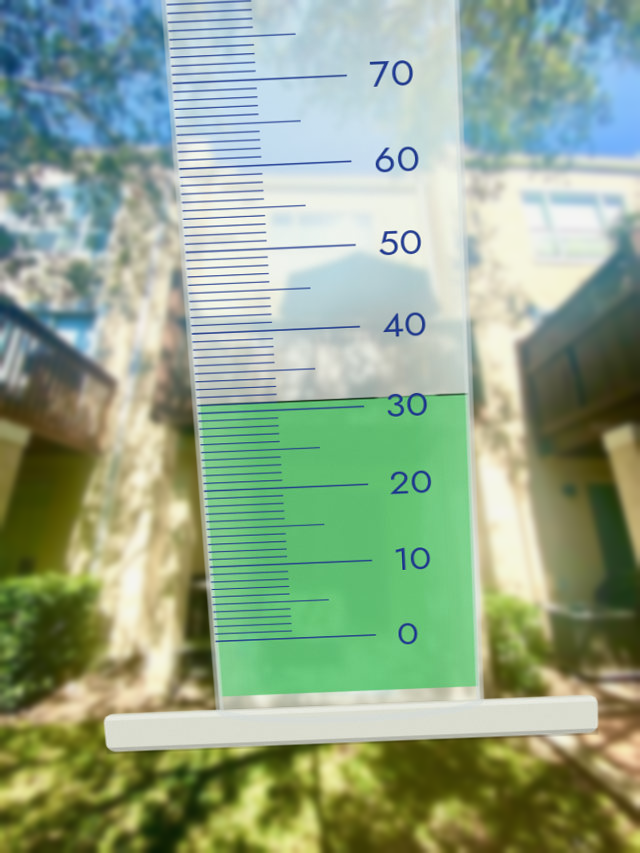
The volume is 31 mL
